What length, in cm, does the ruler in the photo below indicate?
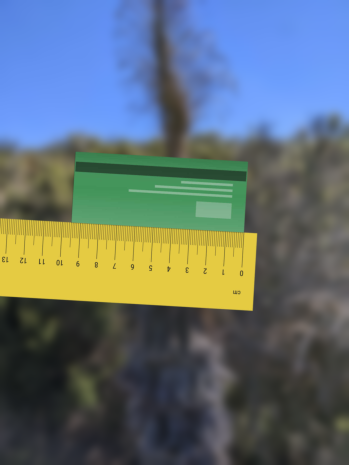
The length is 9.5 cm
